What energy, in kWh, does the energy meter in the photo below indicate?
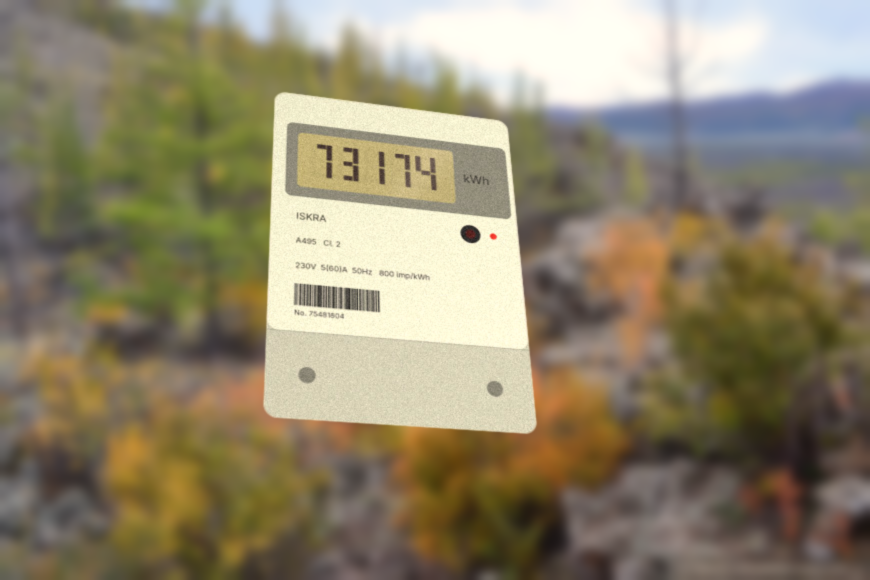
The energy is 73174 kWh
